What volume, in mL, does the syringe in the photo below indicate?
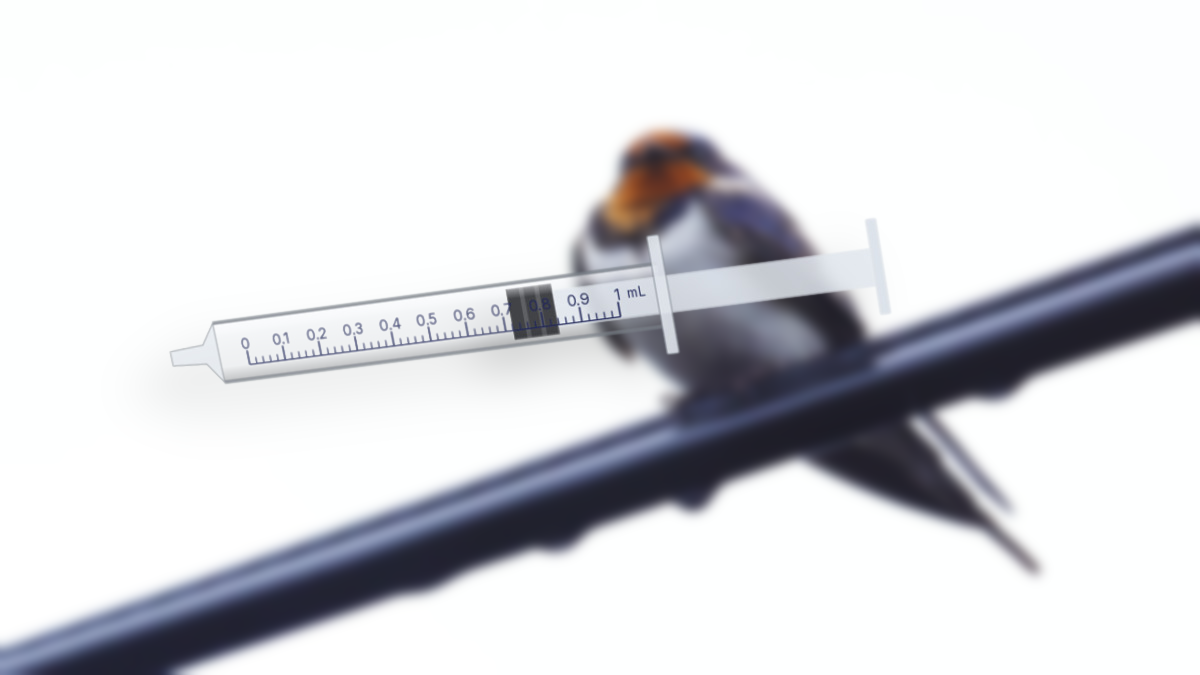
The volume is 0.72 mL
